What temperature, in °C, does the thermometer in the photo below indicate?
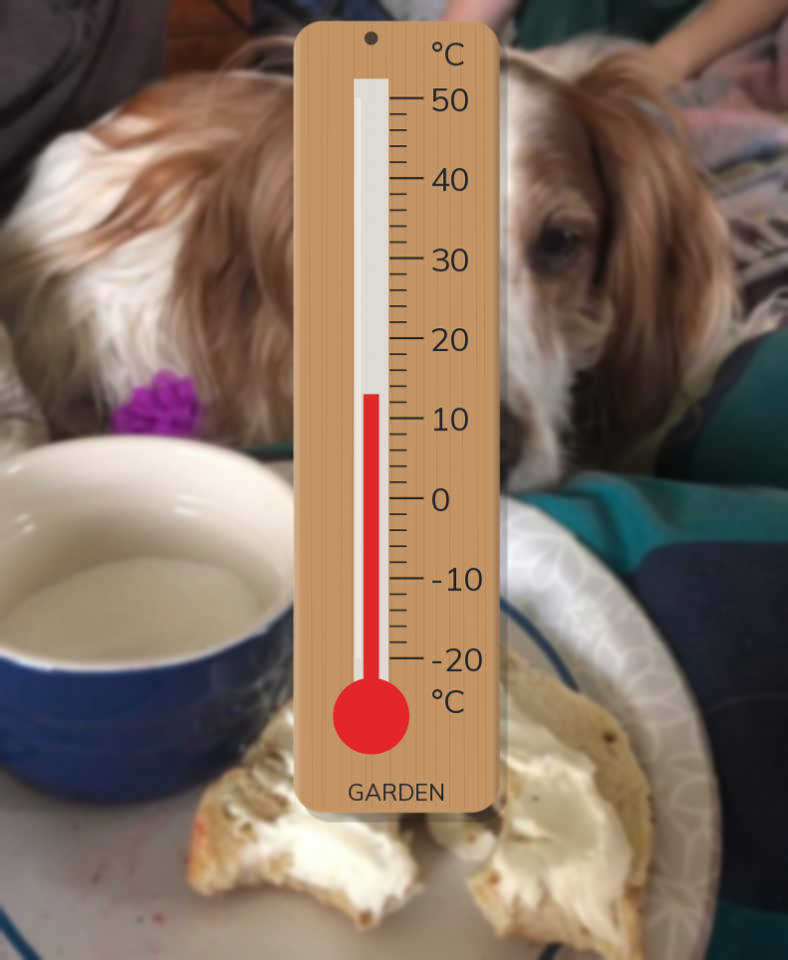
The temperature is 13 °C
